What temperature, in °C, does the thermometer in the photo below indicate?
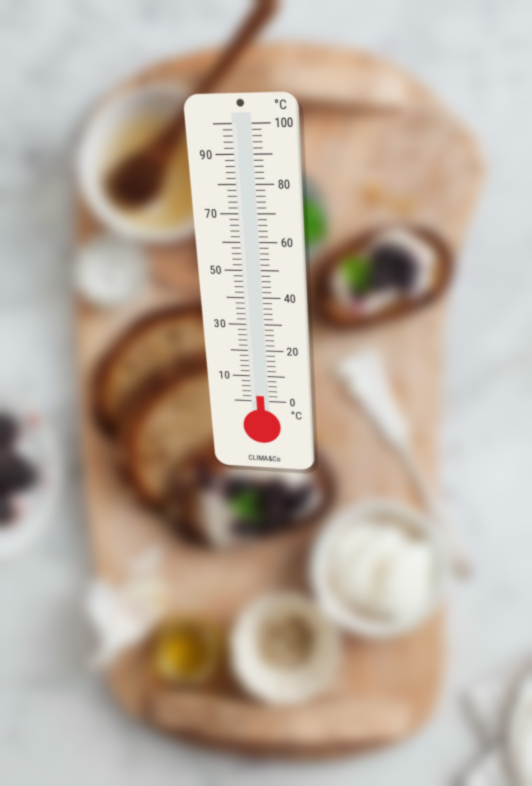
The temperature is 2 °C
